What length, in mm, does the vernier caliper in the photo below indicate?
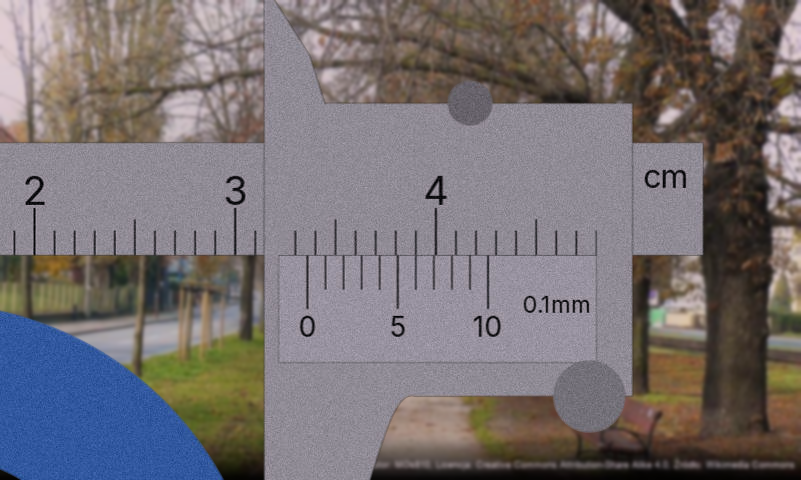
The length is 33.6 mm
